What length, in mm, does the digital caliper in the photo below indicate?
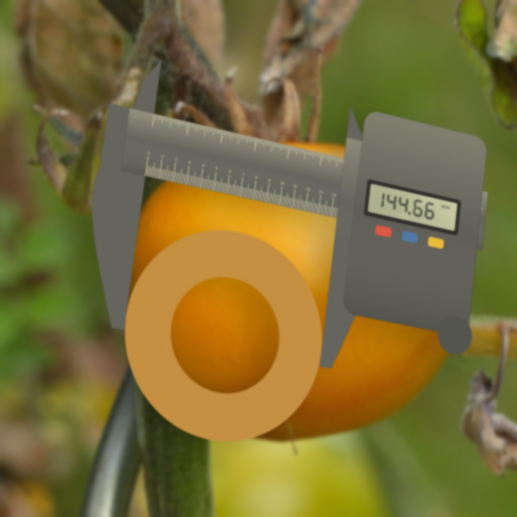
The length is 144.66 mm
